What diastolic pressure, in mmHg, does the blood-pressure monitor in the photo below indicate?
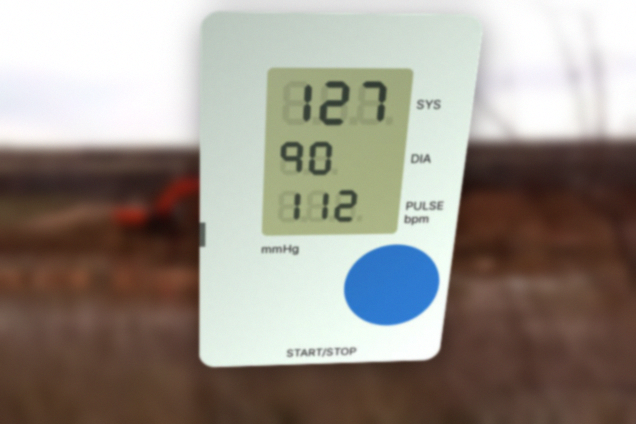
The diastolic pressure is 90 mmHg
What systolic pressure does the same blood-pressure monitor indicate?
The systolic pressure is 127 mmHg
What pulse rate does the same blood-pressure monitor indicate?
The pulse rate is 112 bpm
